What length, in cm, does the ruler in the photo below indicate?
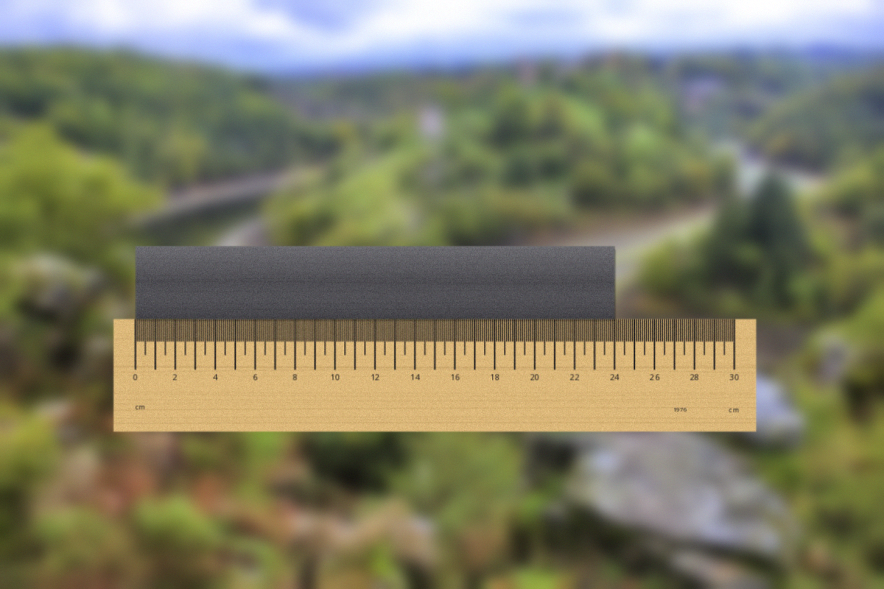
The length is 24 cm
